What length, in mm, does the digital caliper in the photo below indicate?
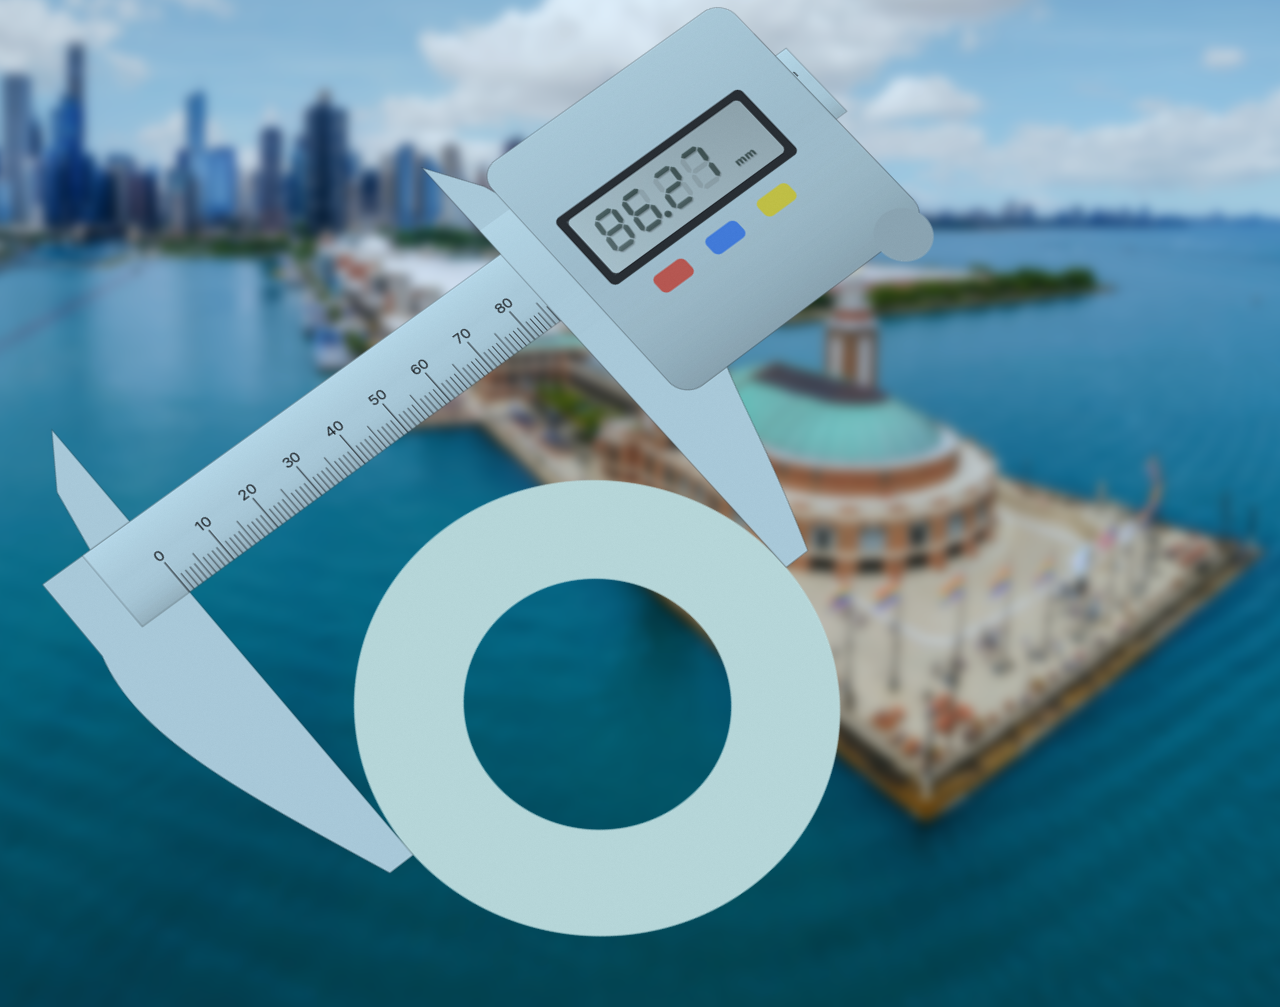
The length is 86.27 mm
